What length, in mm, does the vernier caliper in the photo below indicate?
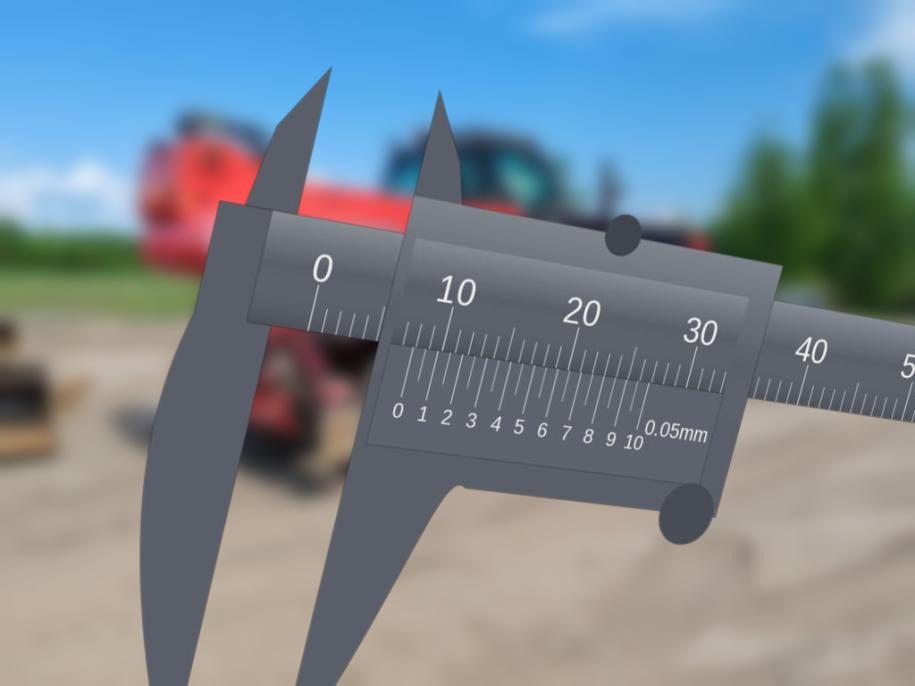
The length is 7.8 mm
